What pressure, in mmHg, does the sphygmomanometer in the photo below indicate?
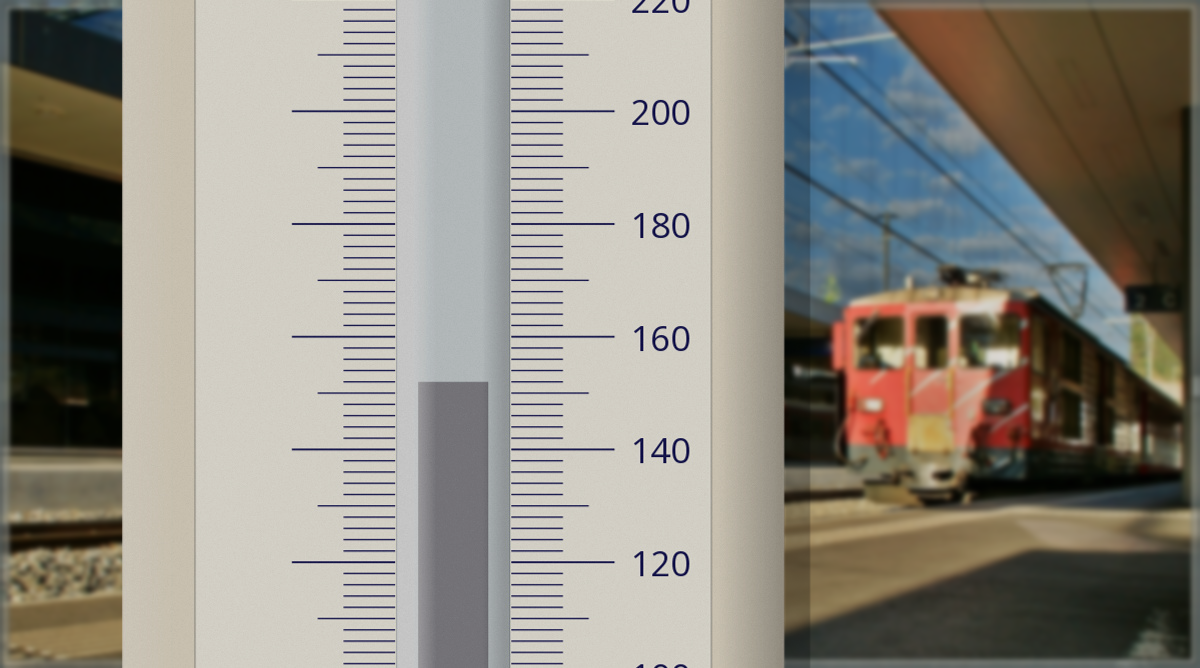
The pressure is 152 mmHg
